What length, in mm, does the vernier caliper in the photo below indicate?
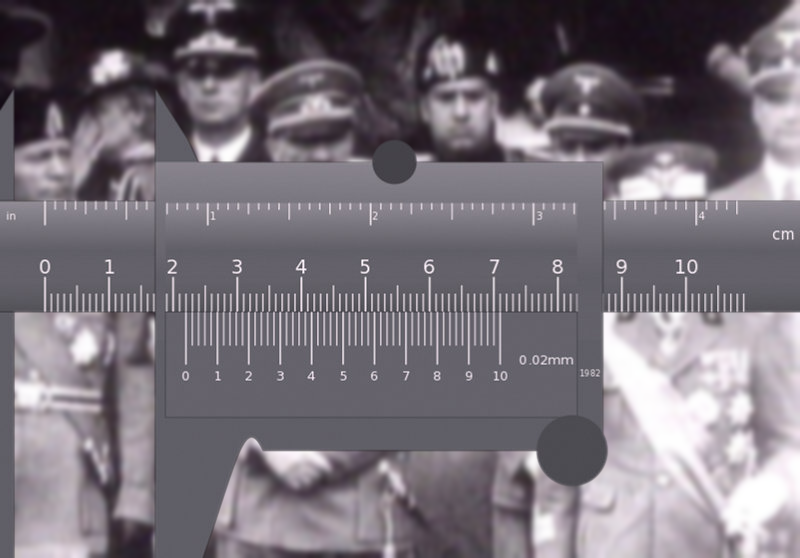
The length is 22.0 mm
